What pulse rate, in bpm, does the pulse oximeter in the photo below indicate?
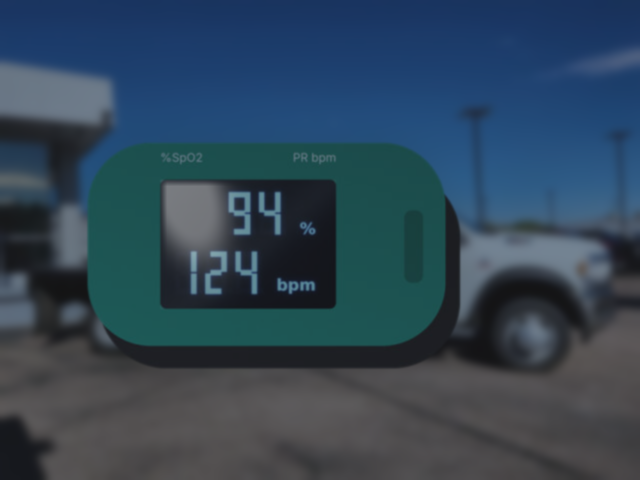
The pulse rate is 124 bpm
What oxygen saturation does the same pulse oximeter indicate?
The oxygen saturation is 94 %
